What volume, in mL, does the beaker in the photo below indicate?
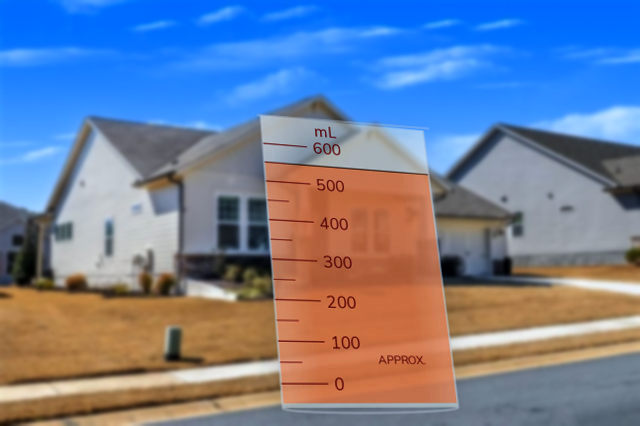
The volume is 550 mL
